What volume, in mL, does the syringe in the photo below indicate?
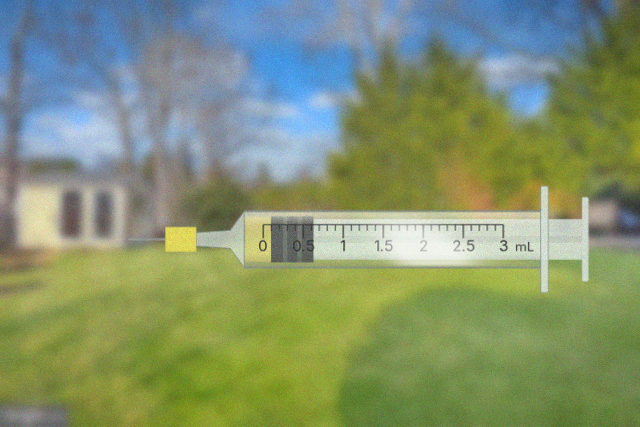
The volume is 0.1 mL
